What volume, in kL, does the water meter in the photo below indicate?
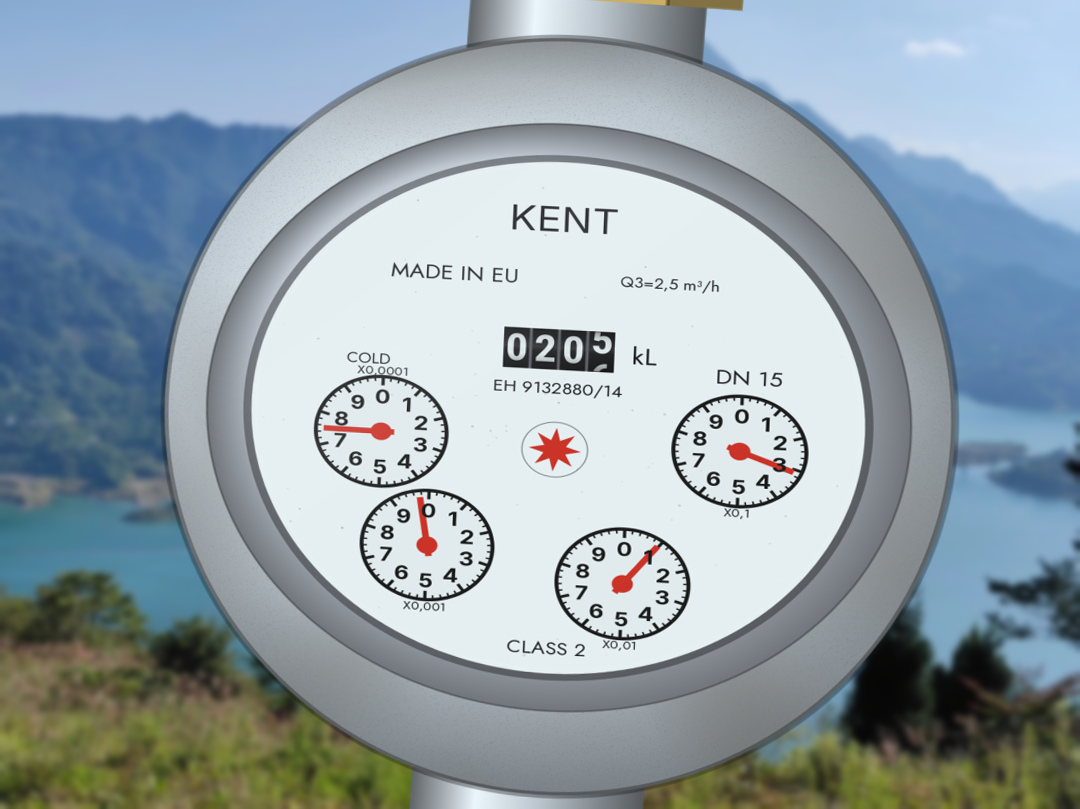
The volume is 205.3097 kL
